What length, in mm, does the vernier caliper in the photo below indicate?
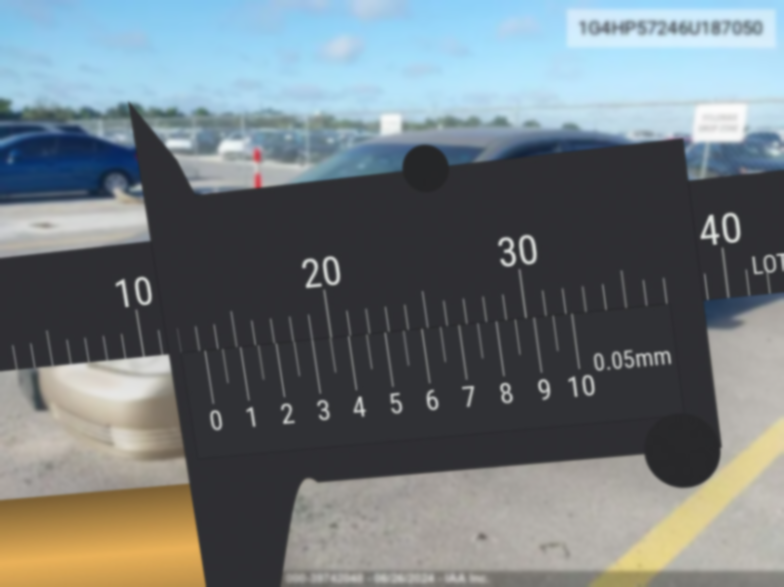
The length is 13.3 mm
